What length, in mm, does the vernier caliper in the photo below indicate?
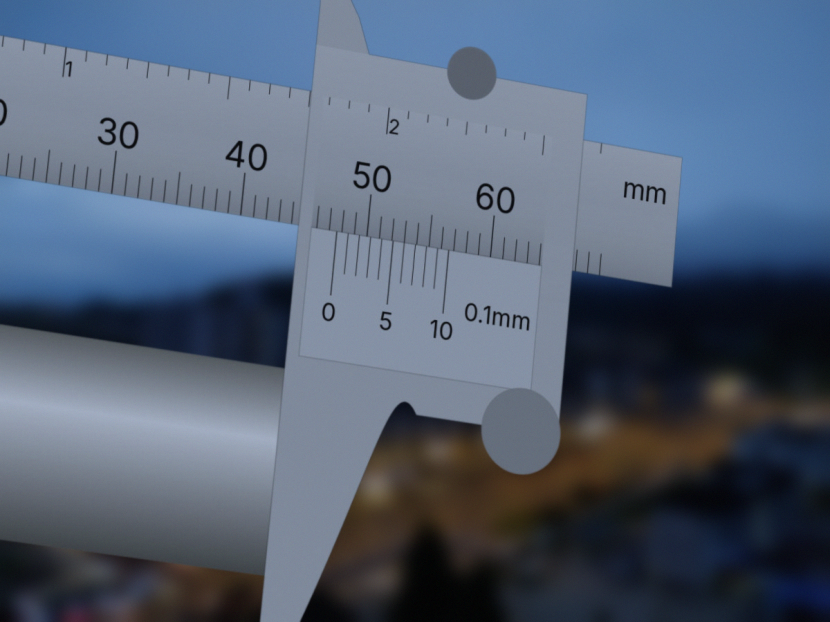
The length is 47.6 mm
